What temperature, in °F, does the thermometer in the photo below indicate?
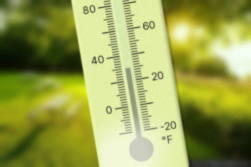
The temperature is 30 °F
